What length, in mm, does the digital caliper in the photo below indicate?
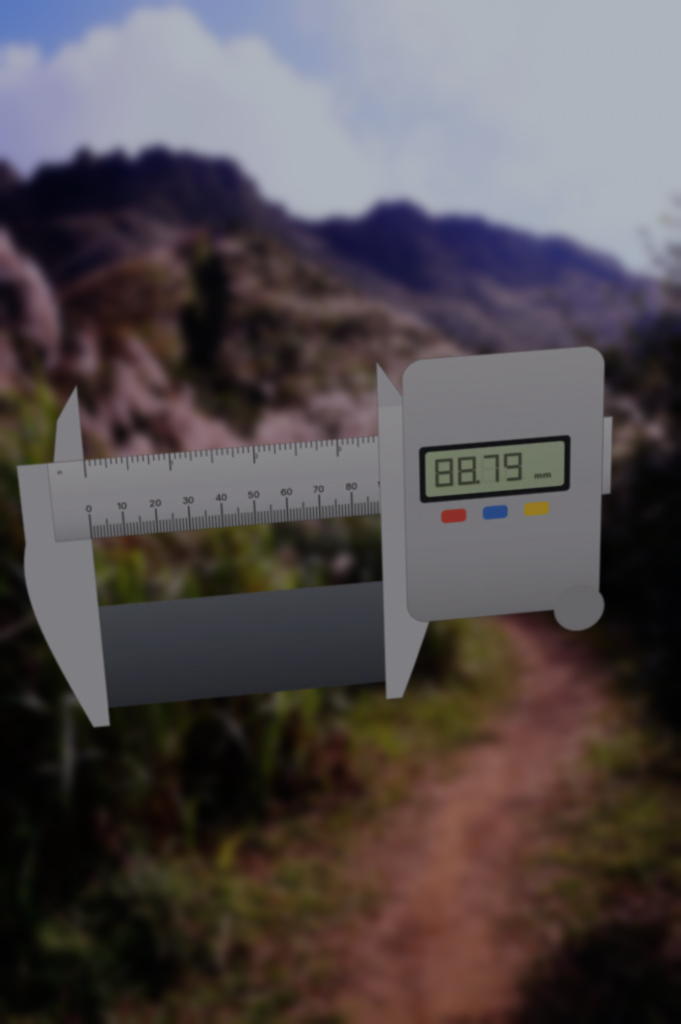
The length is 88.79 mm
